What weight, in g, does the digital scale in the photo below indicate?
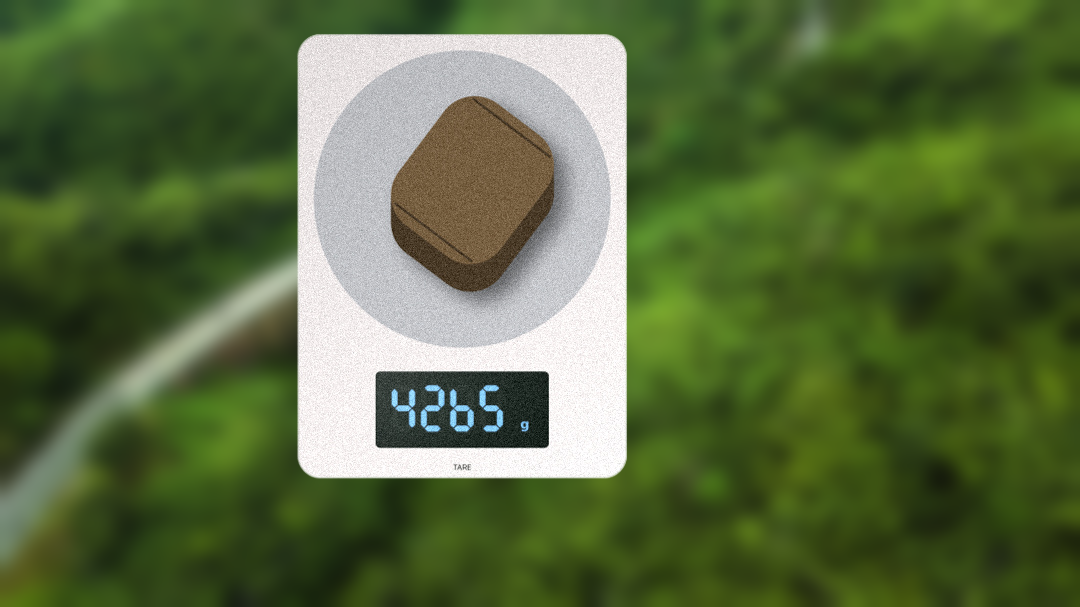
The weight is 4265 g
